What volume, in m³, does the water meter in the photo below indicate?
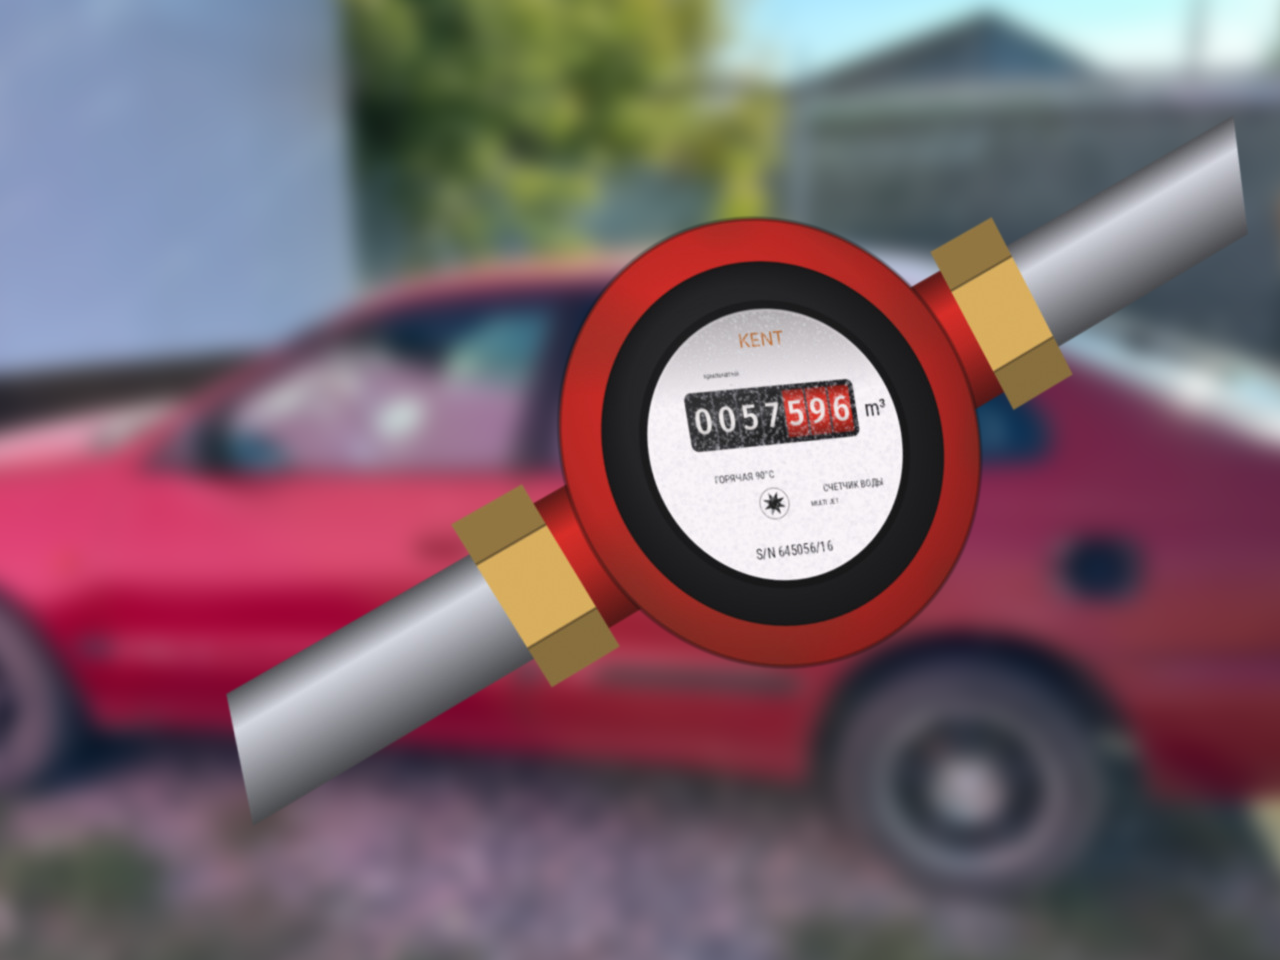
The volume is 57.596 m³
